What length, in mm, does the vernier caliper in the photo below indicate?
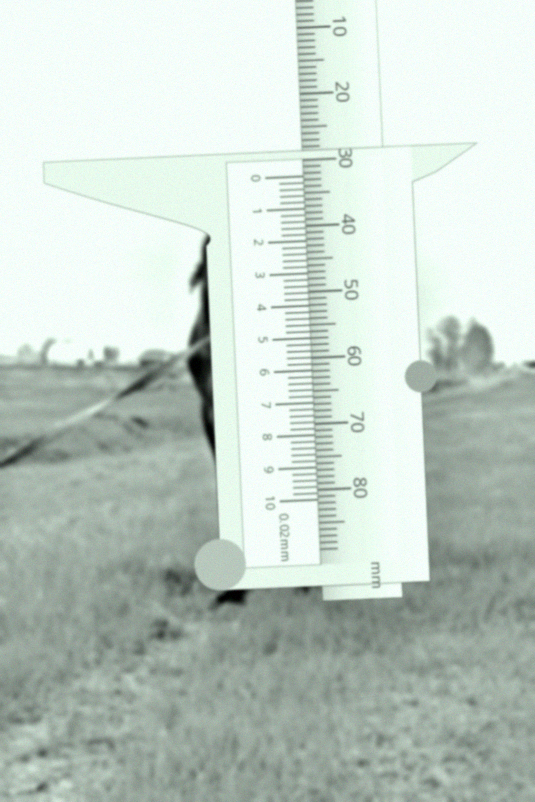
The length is 32.5 mm
